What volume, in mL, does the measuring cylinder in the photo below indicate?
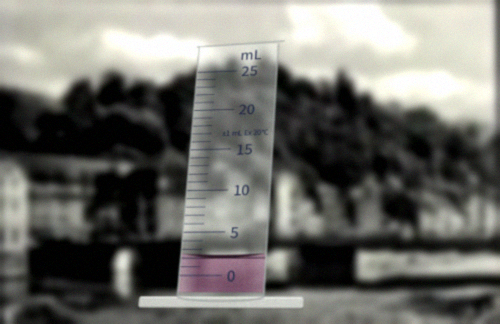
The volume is 2 mL
